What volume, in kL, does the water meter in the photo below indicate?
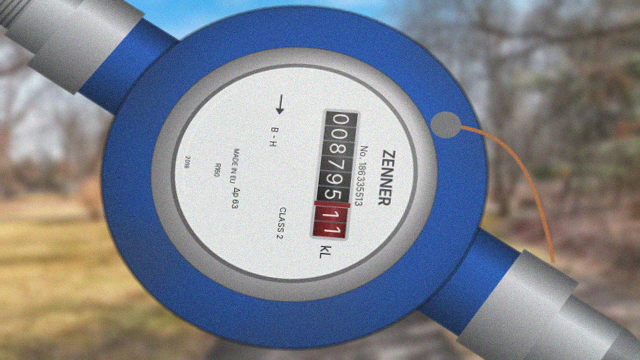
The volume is 8795.11 kL
